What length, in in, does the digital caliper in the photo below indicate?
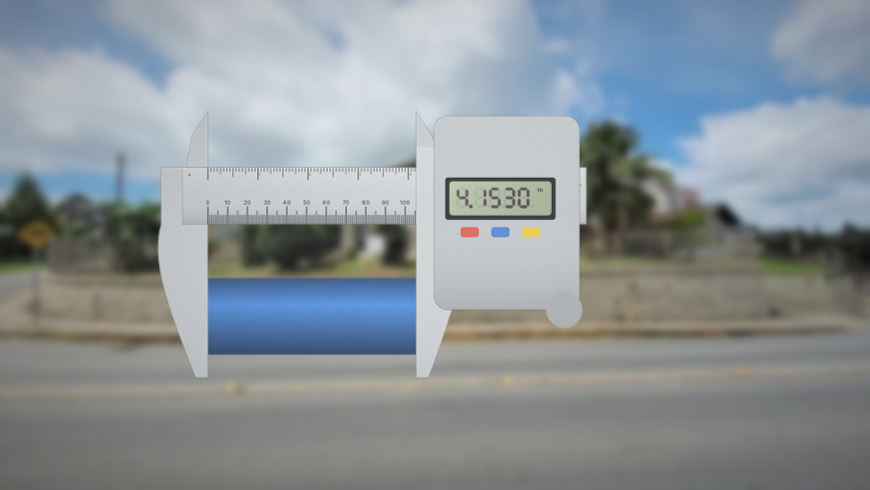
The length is 4.1530 in
